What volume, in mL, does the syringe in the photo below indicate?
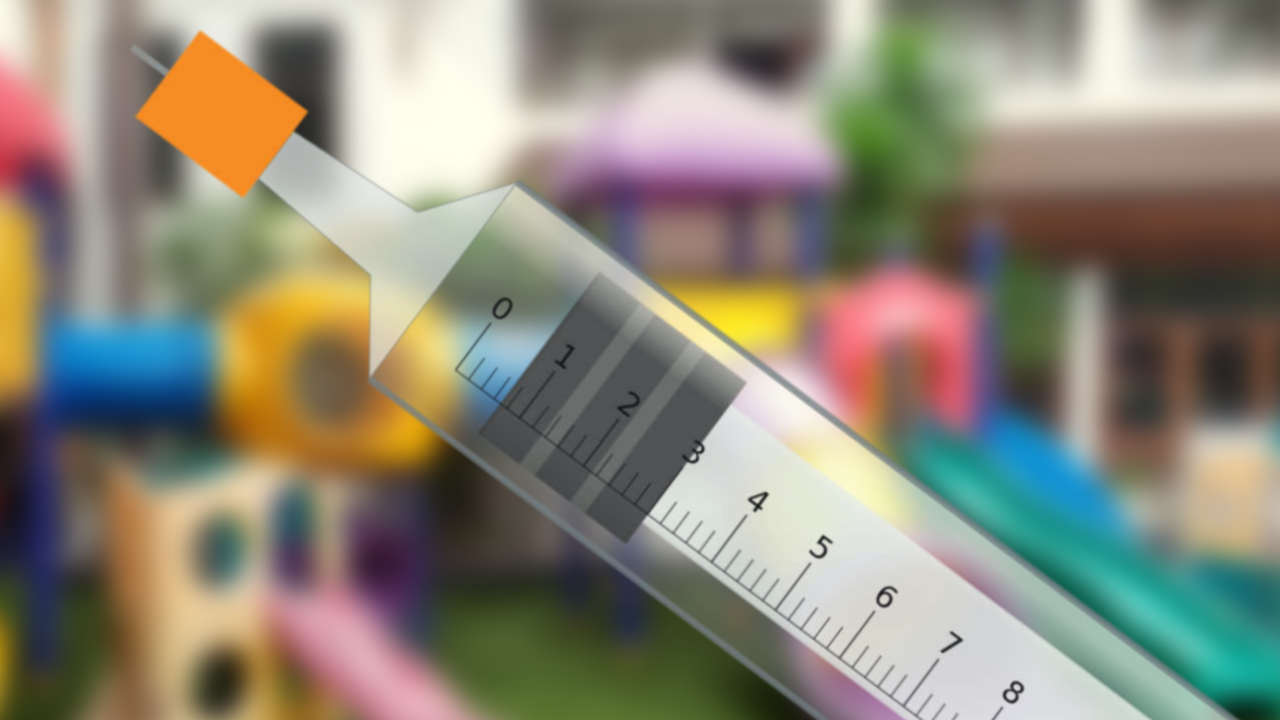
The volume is 0.7 mL
